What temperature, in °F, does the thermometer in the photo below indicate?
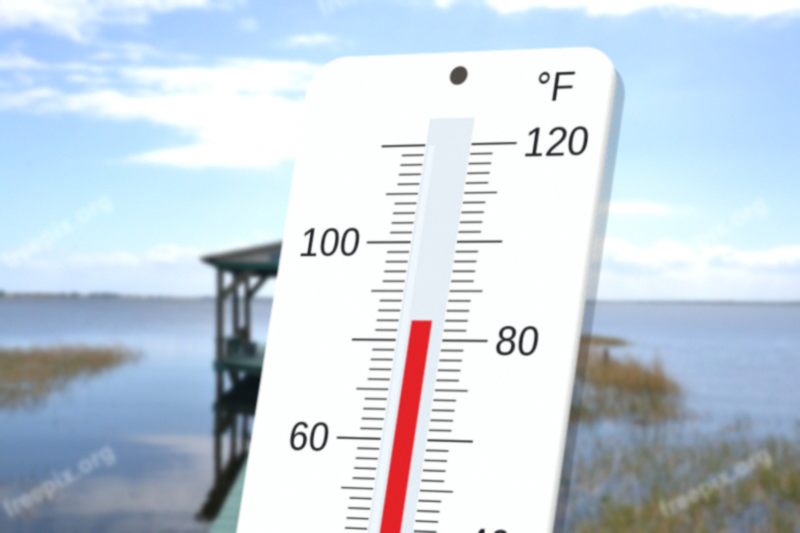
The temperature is 84 °F
